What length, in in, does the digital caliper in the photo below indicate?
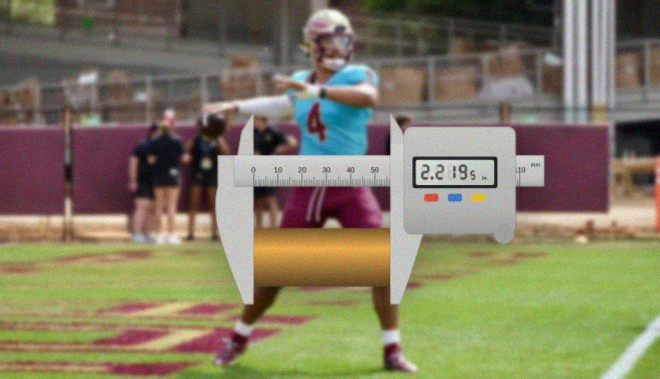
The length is 2.2195 in
